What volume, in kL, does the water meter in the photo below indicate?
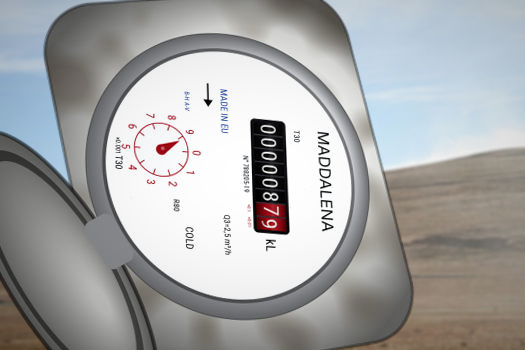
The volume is 8.789 kL
